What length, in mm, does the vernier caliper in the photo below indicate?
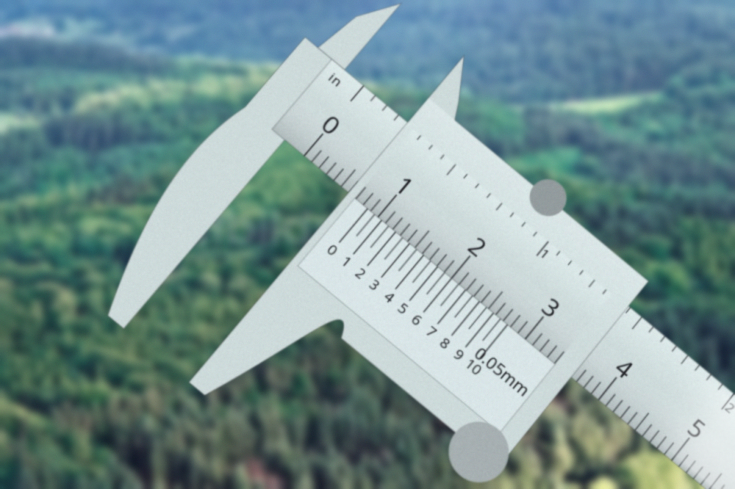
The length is 8.6 mm
